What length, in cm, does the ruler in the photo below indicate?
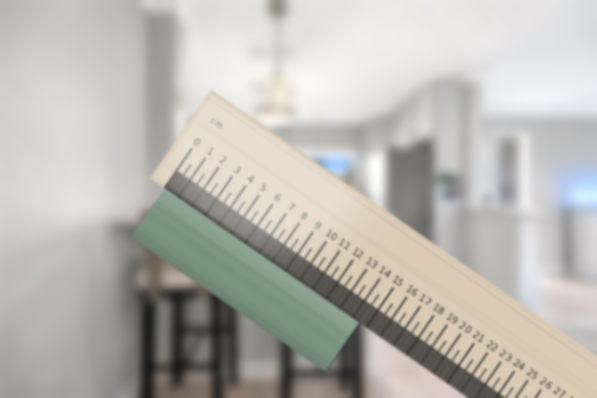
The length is 14.5 cm
